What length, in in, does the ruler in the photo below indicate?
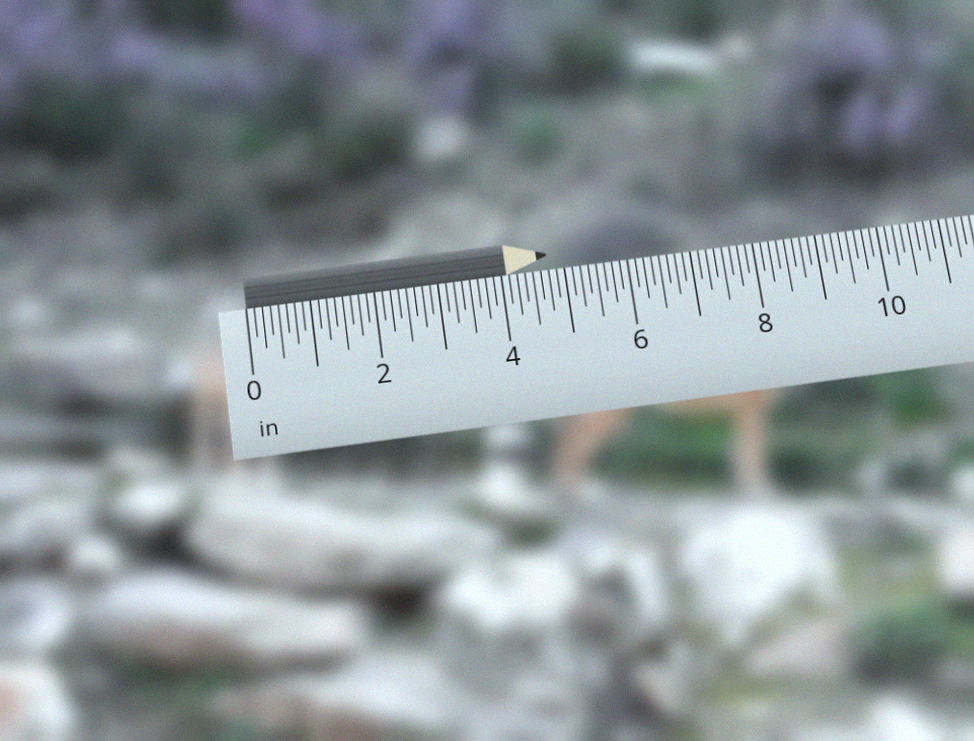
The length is 4.75 in
